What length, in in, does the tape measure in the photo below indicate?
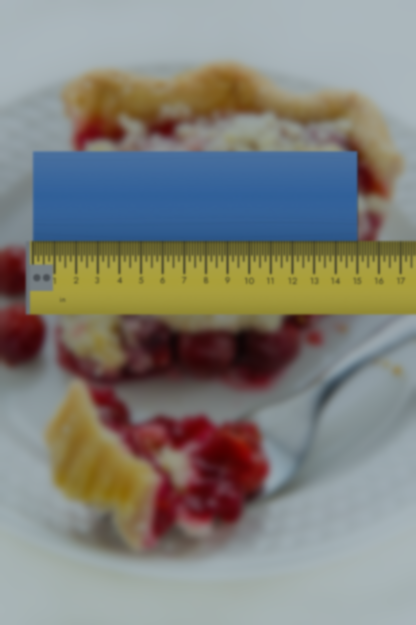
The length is 15 in
